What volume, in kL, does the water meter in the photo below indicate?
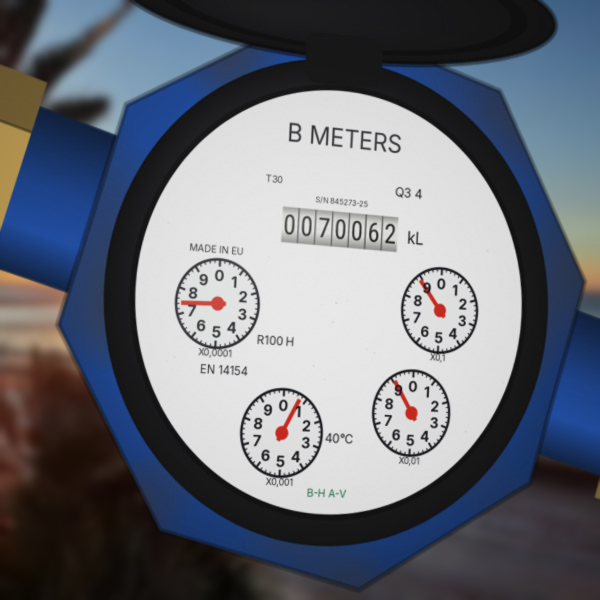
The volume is 70062.8907 kL
